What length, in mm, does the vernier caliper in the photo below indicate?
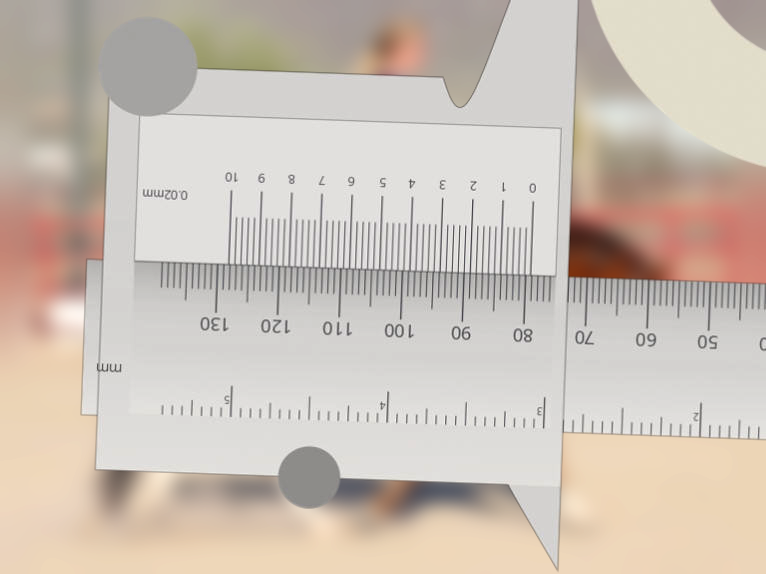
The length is 79.2 mm
